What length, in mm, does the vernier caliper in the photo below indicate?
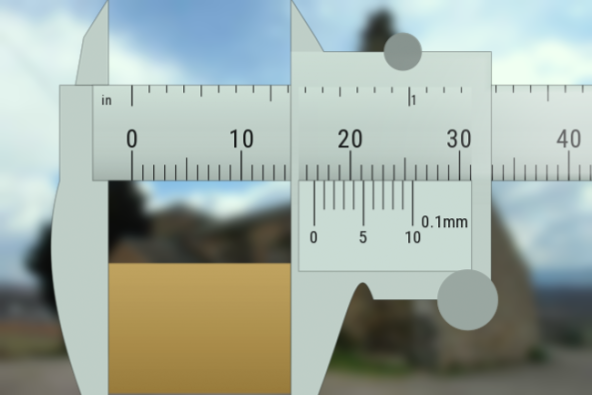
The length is 16.7 mm
